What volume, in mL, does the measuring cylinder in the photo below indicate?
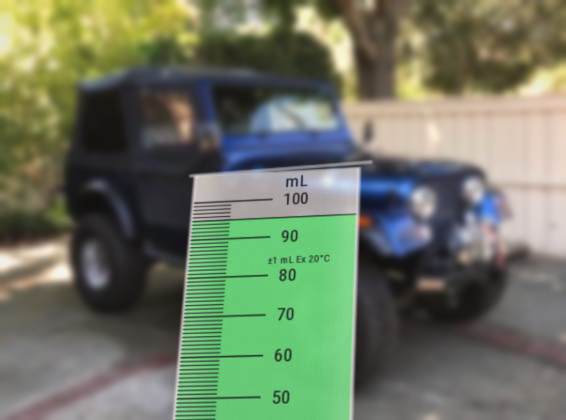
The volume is 95 mL
